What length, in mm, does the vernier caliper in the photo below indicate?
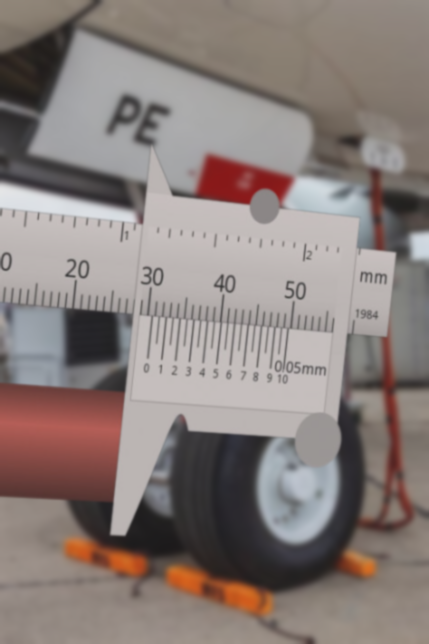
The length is 30.6 mm
